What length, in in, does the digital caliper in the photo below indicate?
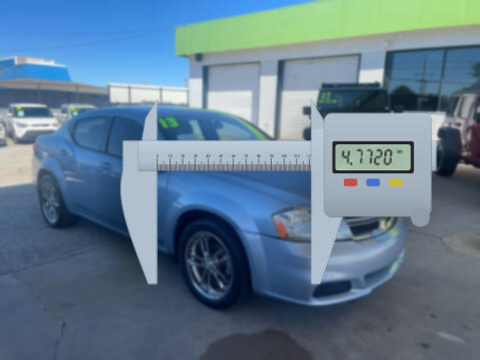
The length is 4.7720 in
